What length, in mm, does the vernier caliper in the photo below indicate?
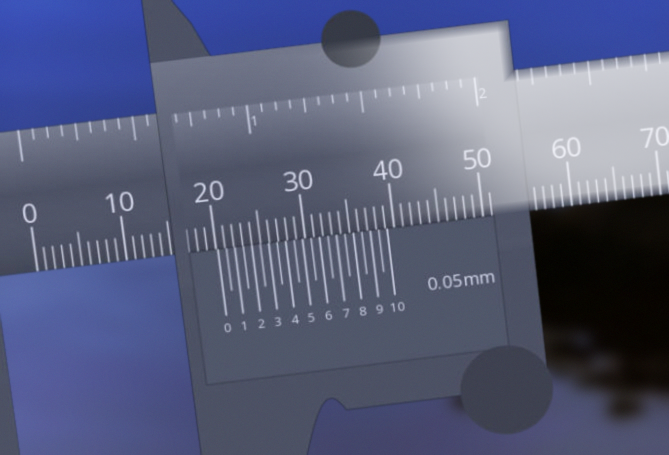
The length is 20.2 mm
